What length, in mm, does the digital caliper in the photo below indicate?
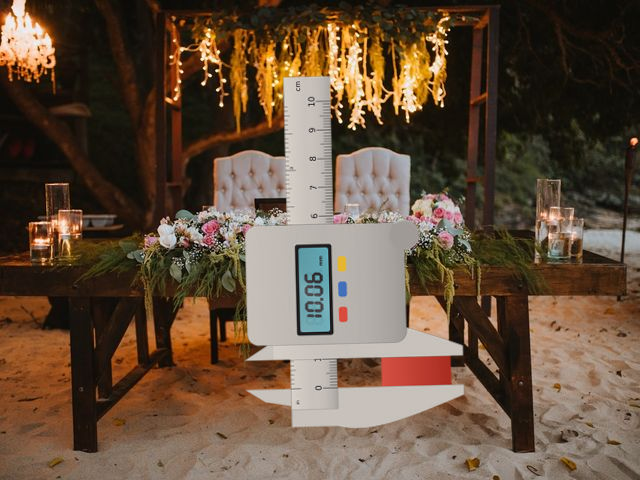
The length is 10.06 mm
